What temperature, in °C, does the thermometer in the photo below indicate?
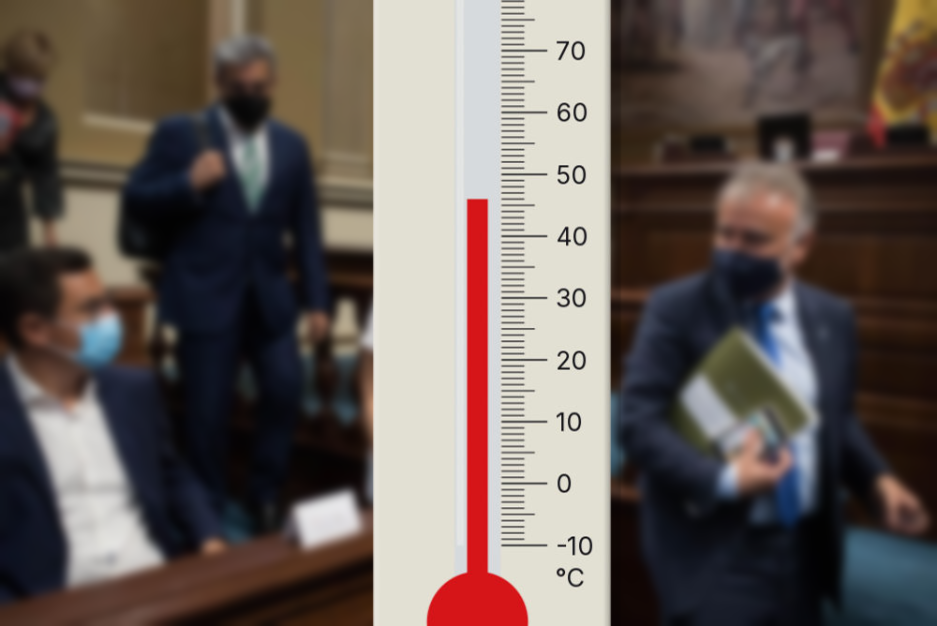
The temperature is 46 °C
